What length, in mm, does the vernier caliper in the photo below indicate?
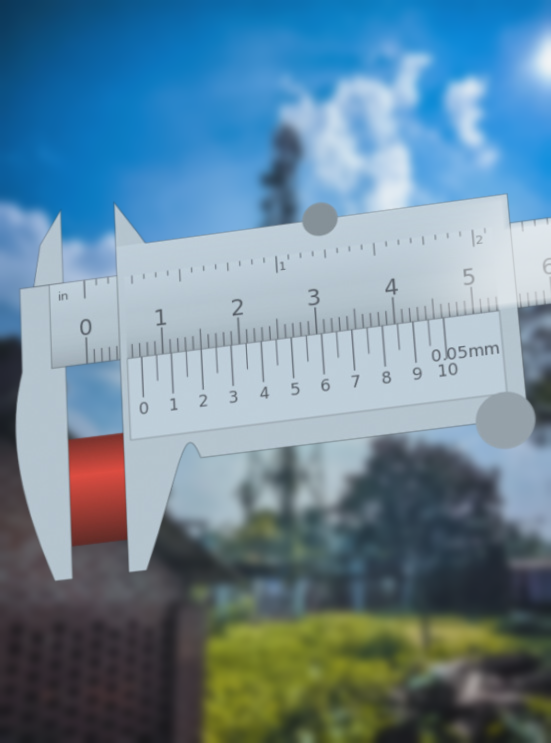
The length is 7.2 mm
